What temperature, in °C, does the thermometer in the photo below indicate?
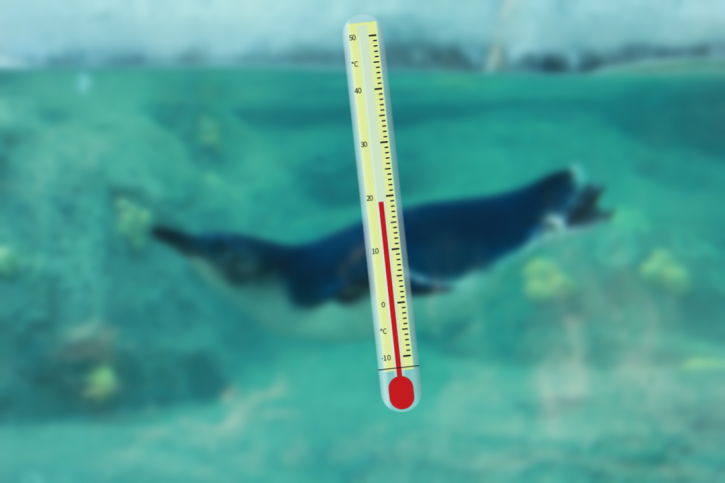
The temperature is 19 °C
